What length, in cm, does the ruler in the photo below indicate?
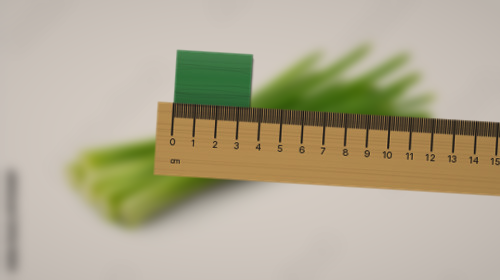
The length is 3.5 cm
